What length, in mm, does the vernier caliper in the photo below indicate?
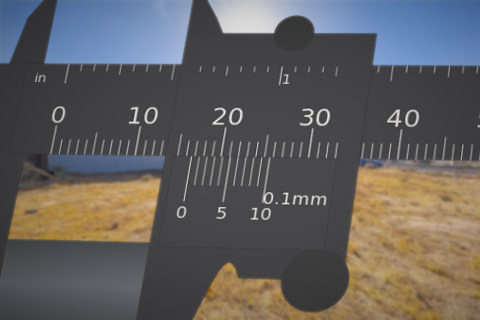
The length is 16.6 mm
